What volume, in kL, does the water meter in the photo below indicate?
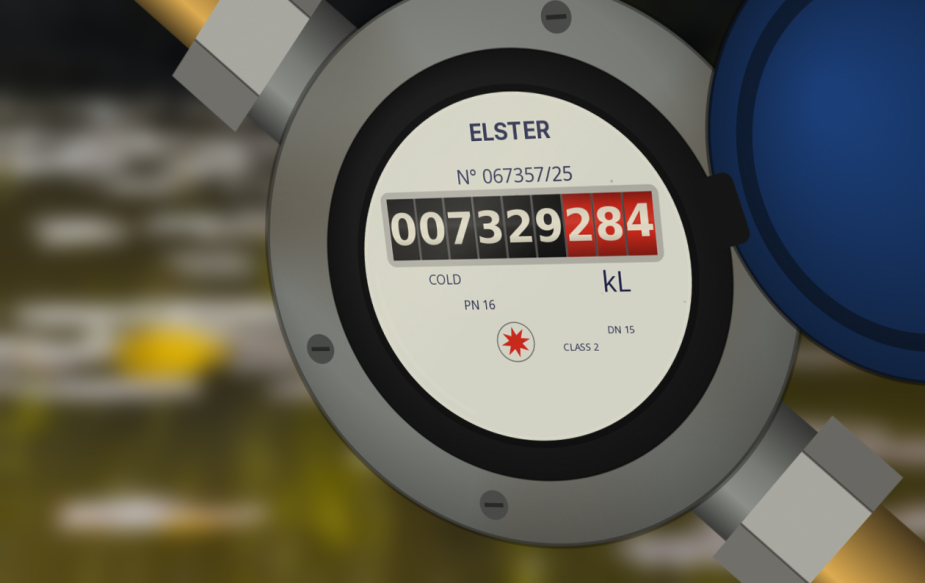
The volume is 7329.284 kL
